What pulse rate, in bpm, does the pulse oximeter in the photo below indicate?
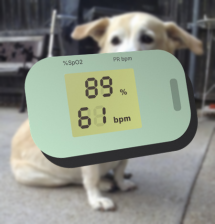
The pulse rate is 61 bpm
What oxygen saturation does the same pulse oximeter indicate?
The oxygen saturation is 89 %
